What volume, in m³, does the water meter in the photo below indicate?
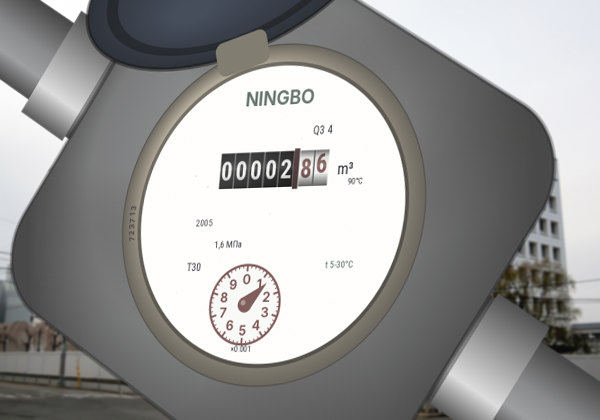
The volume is 2.861 m³
